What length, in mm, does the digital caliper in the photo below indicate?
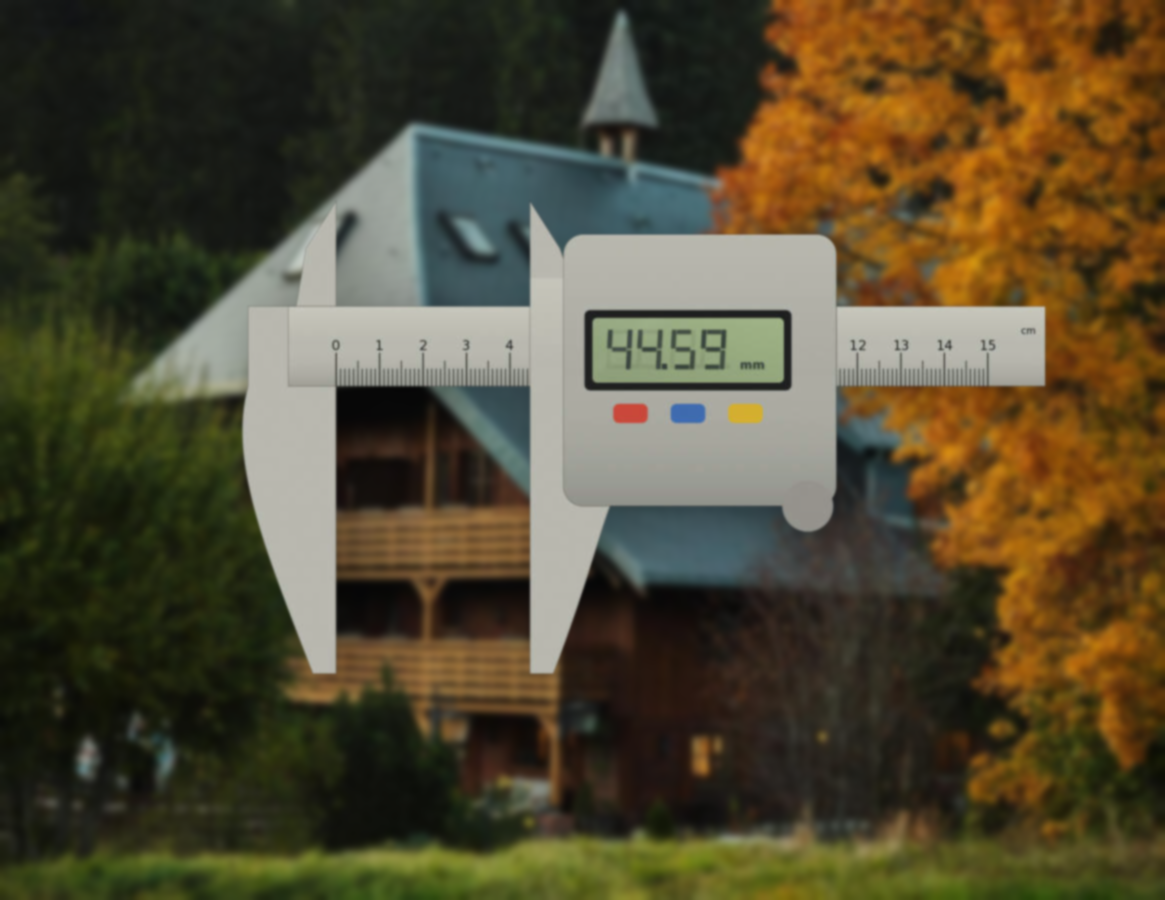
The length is 44.59 mm
